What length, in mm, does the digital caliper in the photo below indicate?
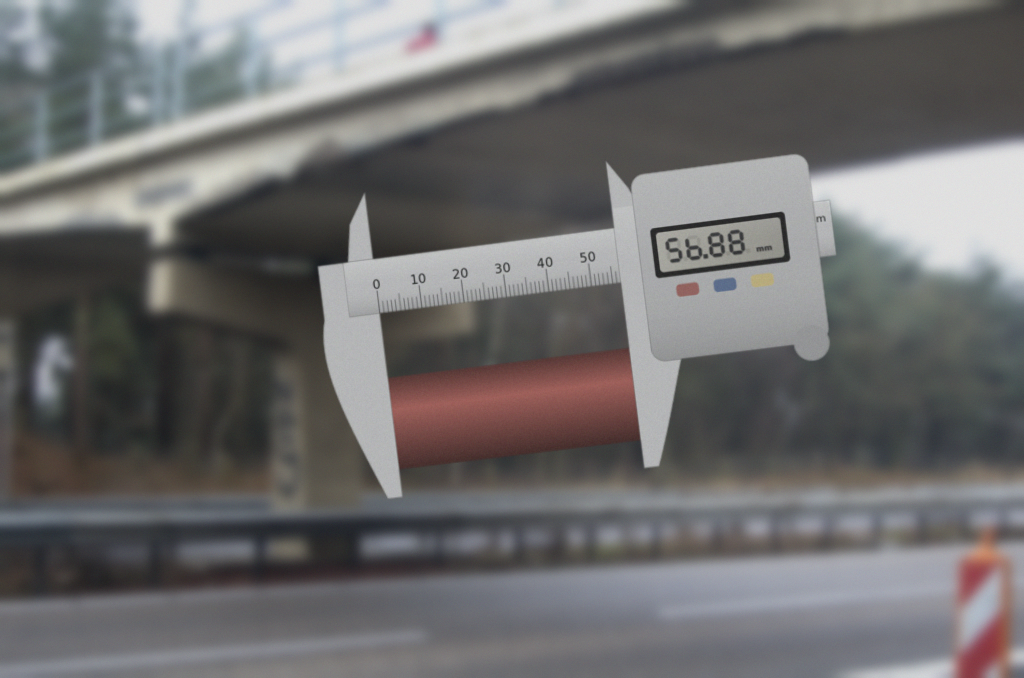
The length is 56.88 mm
